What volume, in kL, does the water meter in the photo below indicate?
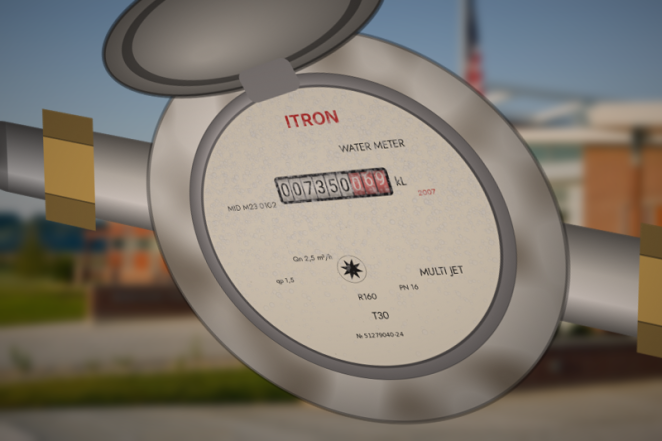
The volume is 7350.069 kL
